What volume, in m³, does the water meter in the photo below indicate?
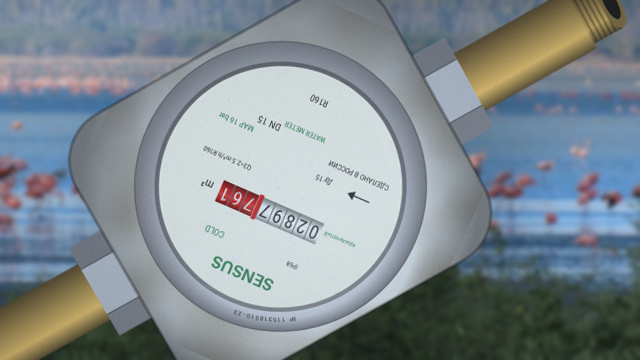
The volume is 2897.761 m³
